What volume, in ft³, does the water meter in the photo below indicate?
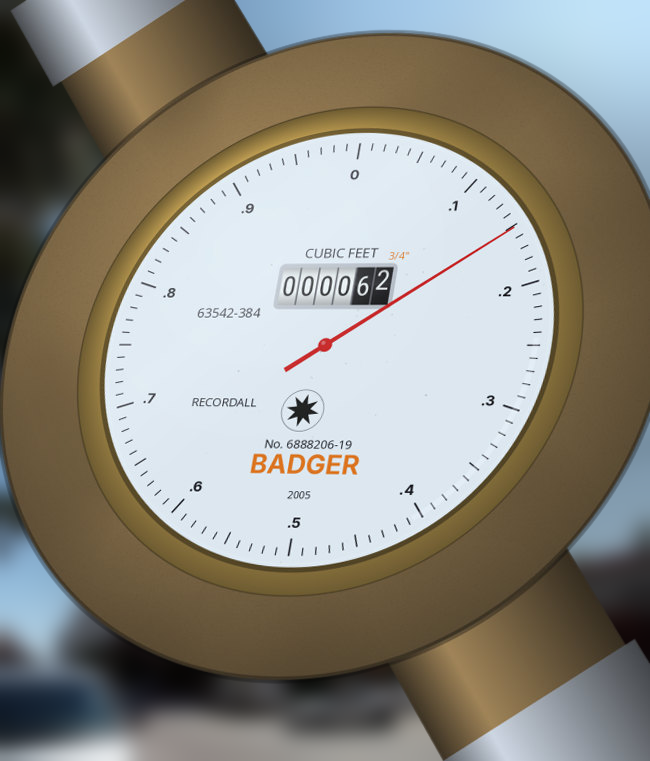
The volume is 62.15 ft³
